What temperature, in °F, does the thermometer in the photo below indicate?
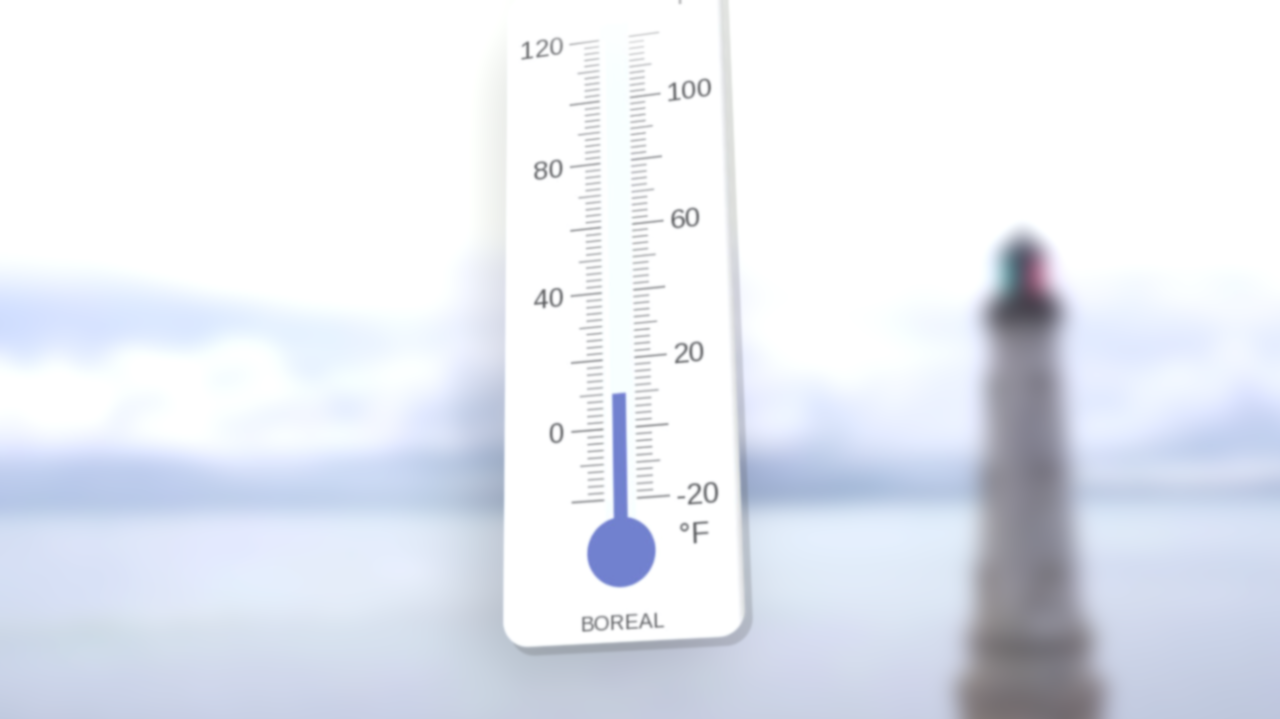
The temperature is 10 °F
